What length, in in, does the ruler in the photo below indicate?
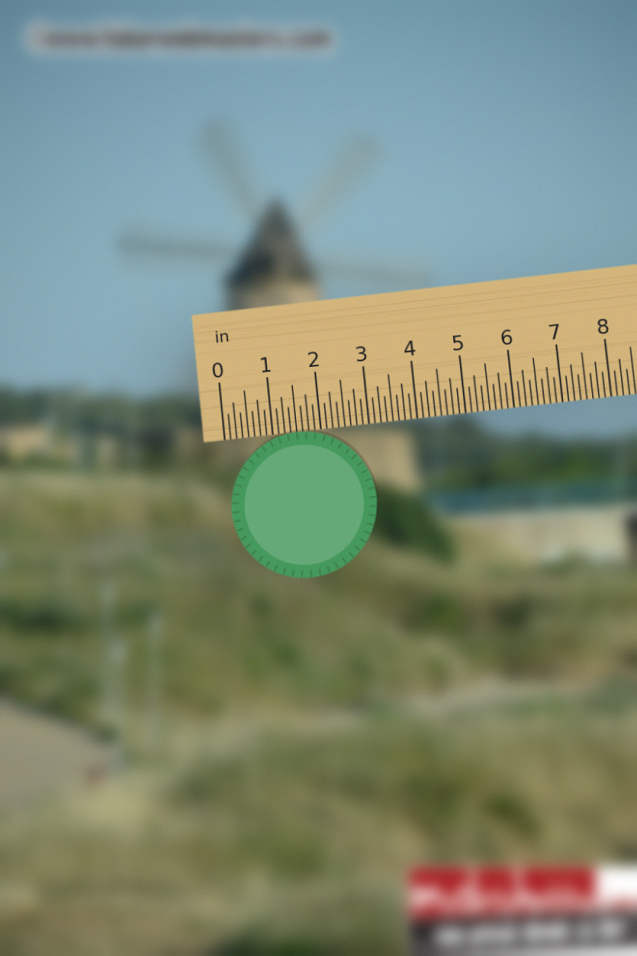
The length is 3 in
